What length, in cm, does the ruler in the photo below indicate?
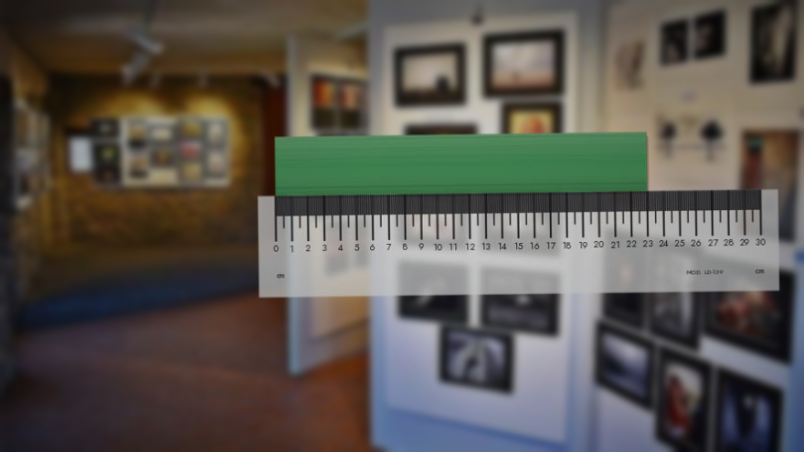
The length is 23 cm
